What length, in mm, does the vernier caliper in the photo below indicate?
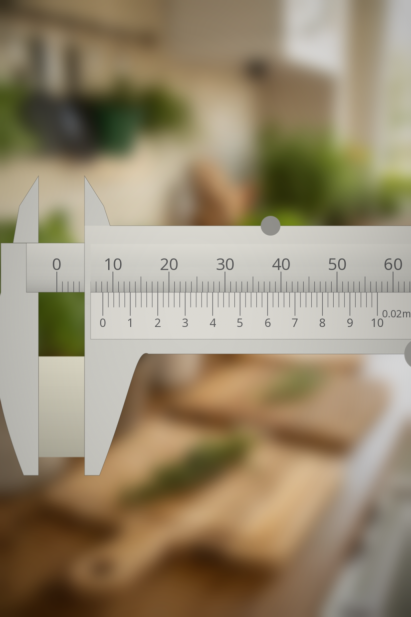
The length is 8.2 mm
